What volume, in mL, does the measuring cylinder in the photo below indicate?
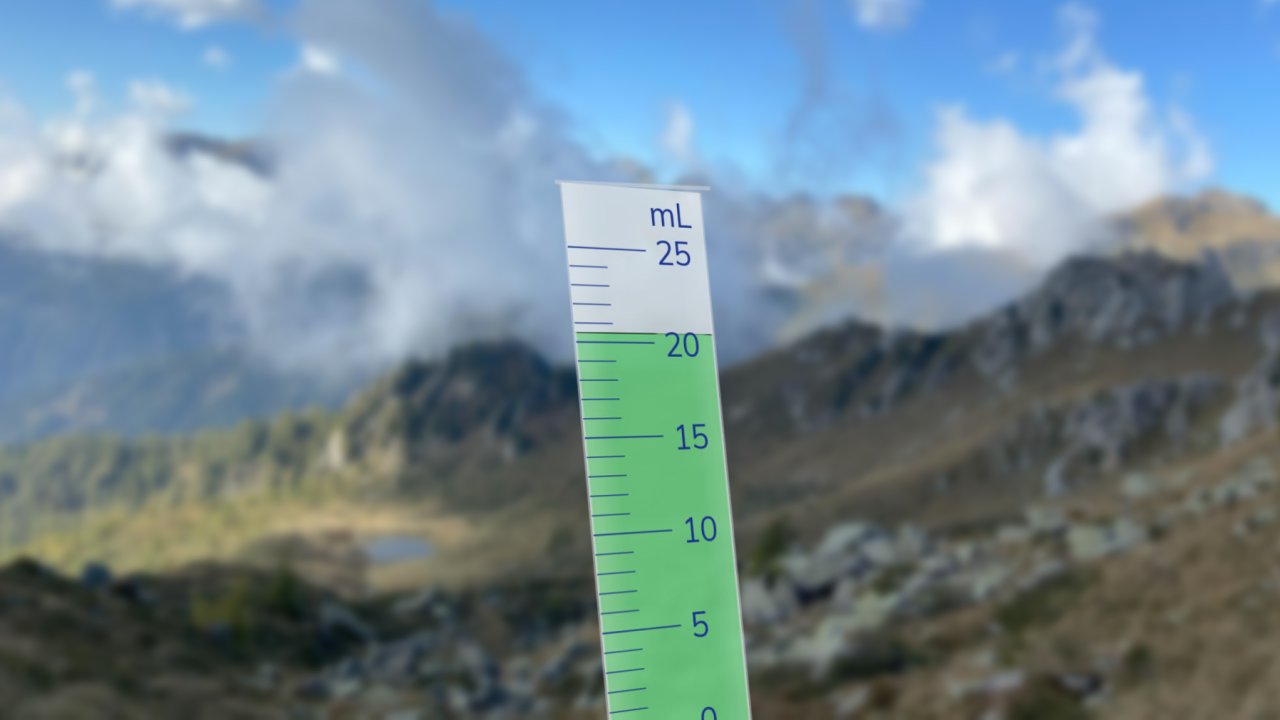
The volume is 20.5 mL
